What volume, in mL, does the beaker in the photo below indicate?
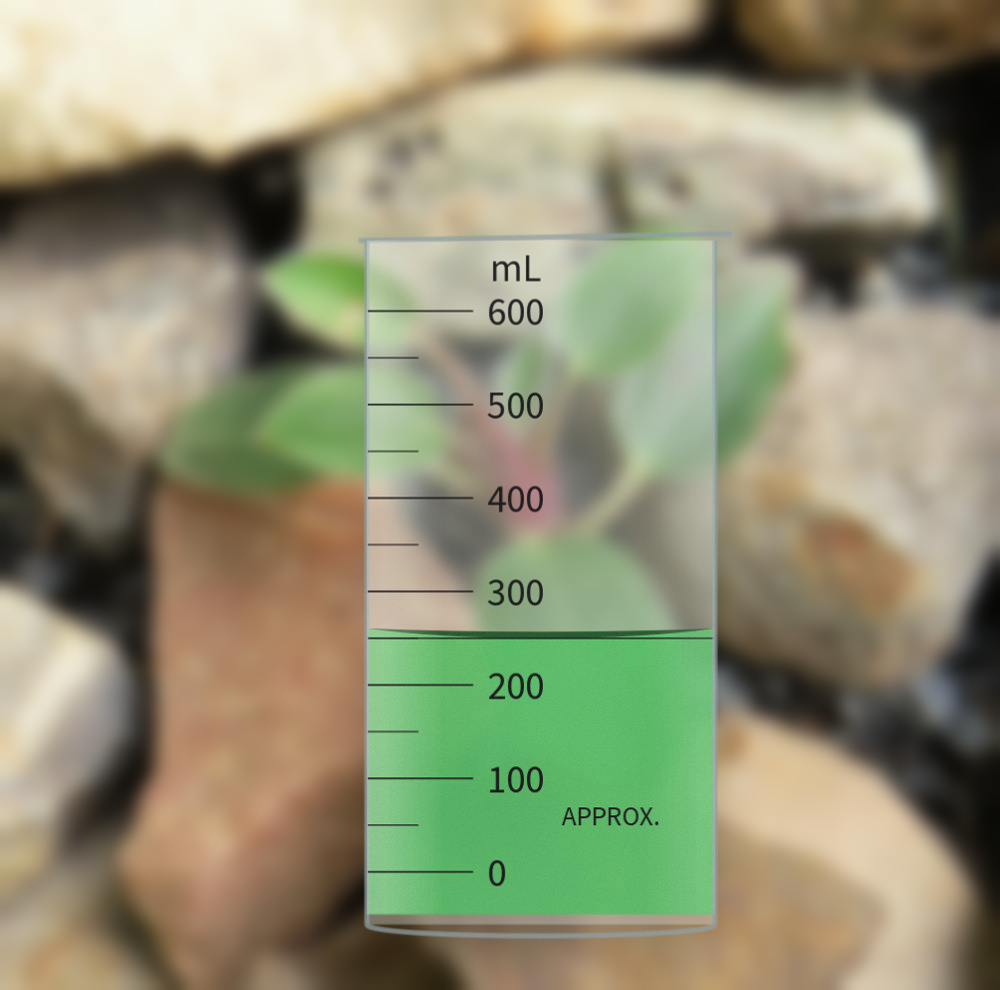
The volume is 250 mL
